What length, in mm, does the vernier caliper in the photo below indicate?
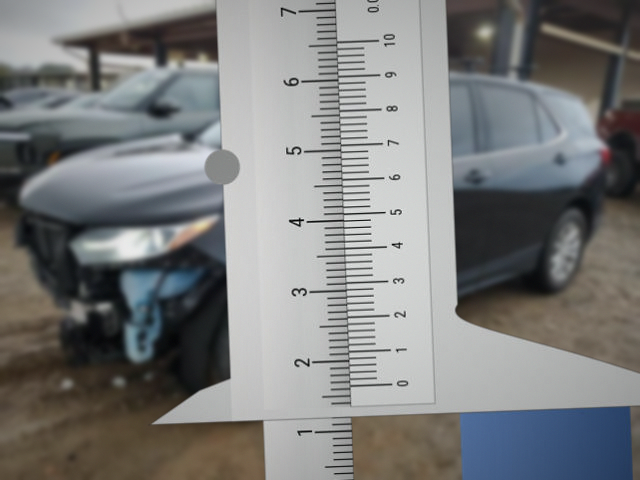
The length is 16.4 mm
